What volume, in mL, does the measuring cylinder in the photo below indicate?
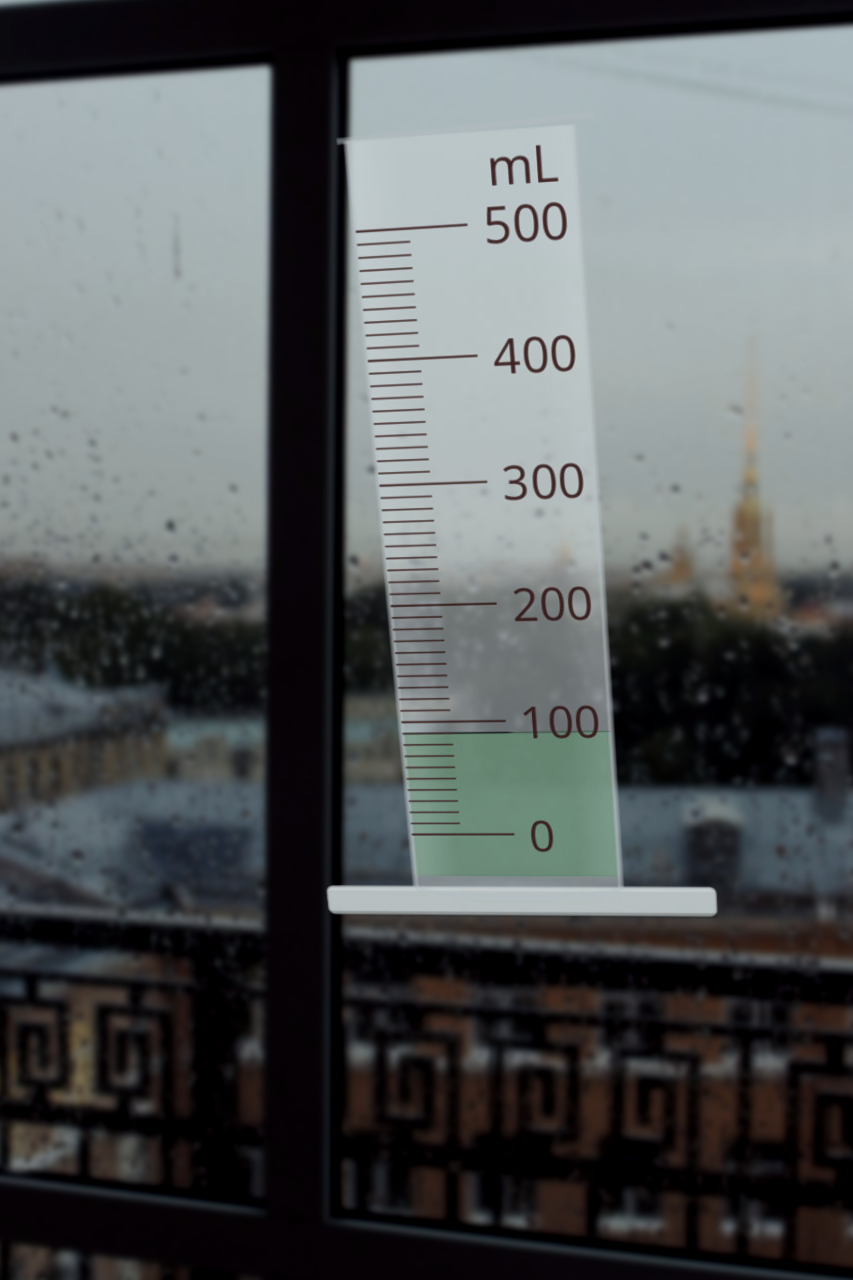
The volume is 90 mL
